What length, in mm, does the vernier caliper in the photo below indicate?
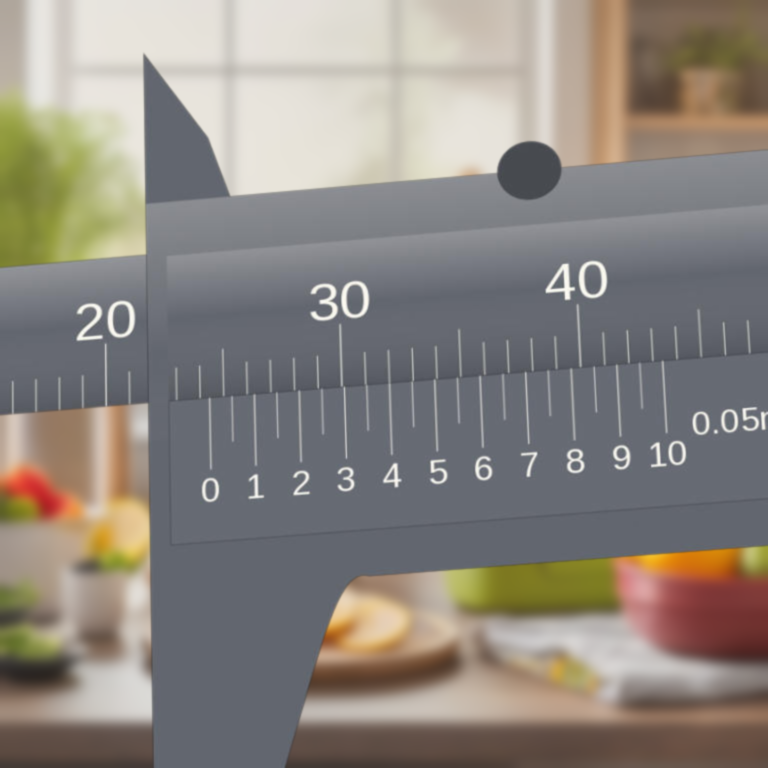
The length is 24.4 mm
